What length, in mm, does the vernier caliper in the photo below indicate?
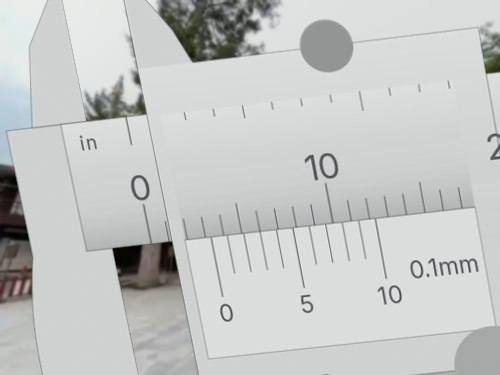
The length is 3.3 mm
